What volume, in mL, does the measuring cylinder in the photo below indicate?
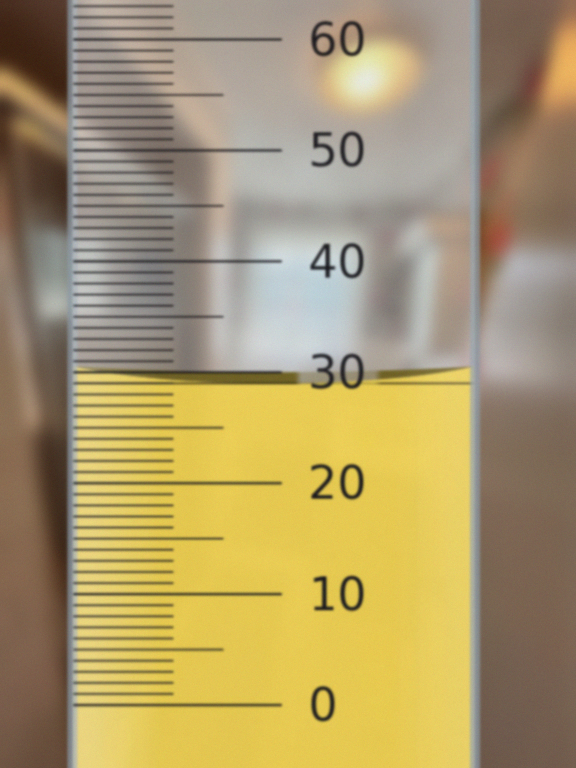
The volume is 29 mL
